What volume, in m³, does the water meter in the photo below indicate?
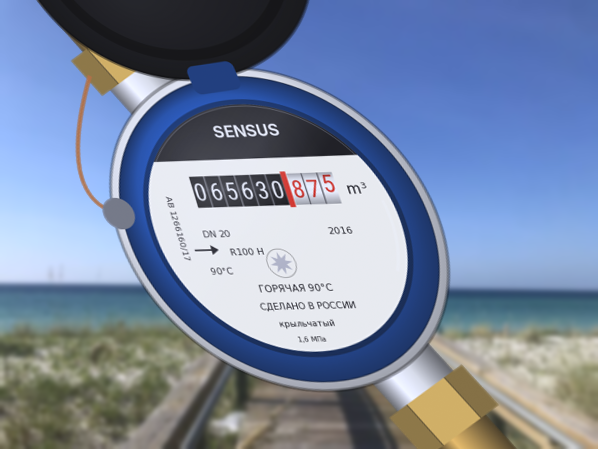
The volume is 65630.875 m³
